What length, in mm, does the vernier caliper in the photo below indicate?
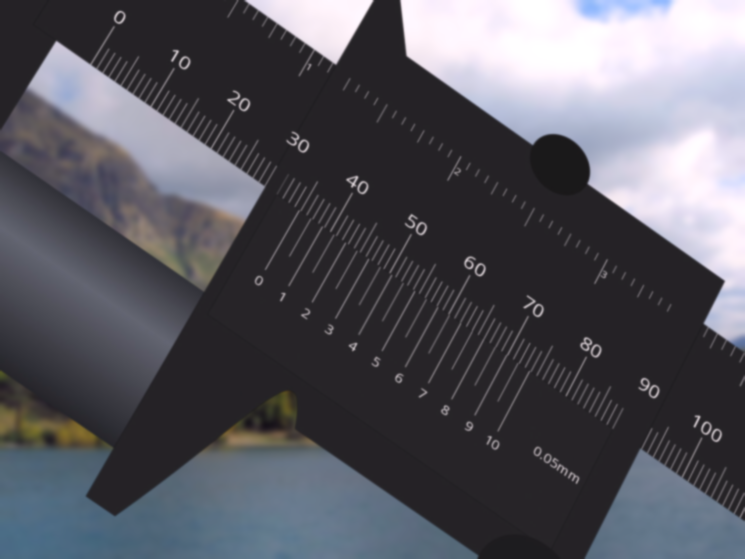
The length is 34.8 mm
